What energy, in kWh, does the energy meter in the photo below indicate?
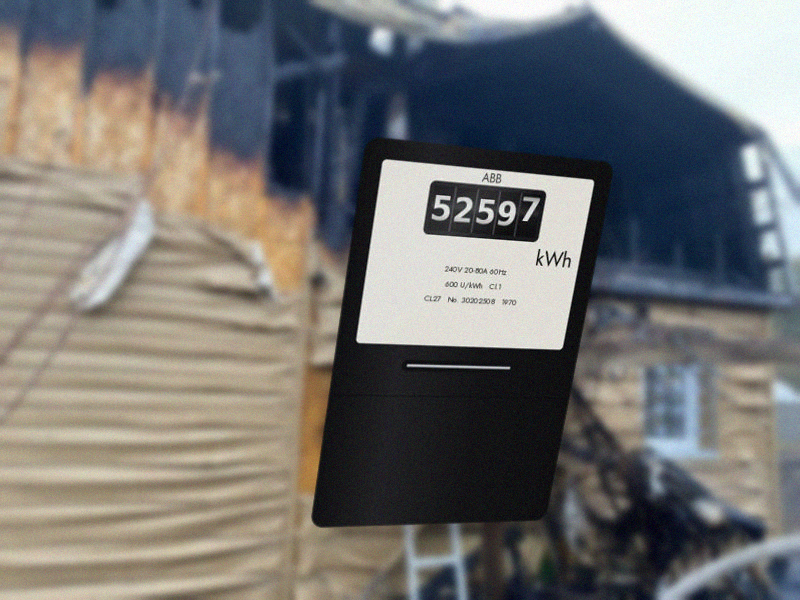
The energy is 52597 kWh
